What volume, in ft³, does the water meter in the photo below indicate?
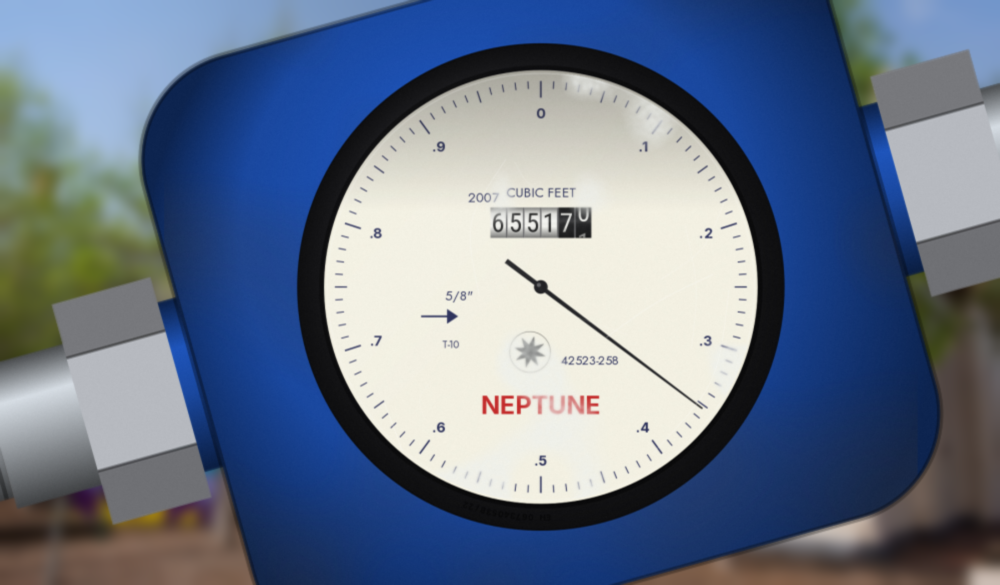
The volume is 655170.35 ft³
